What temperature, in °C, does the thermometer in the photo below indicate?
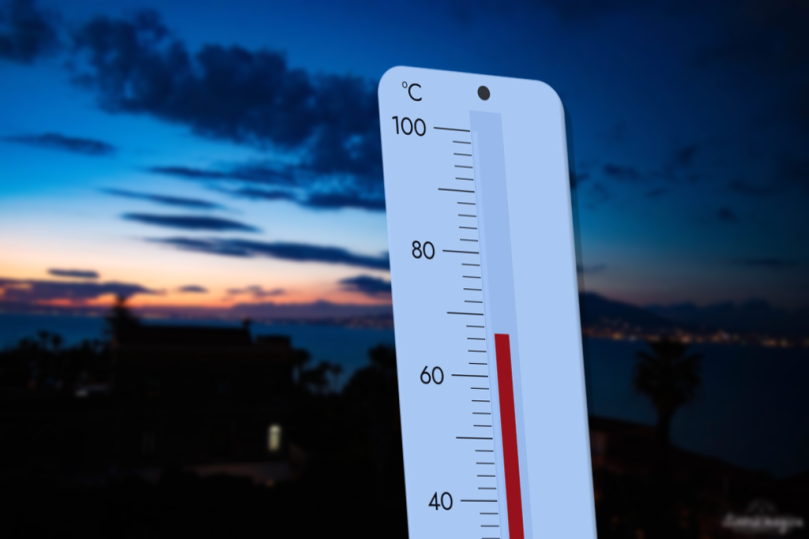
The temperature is 67 °C
